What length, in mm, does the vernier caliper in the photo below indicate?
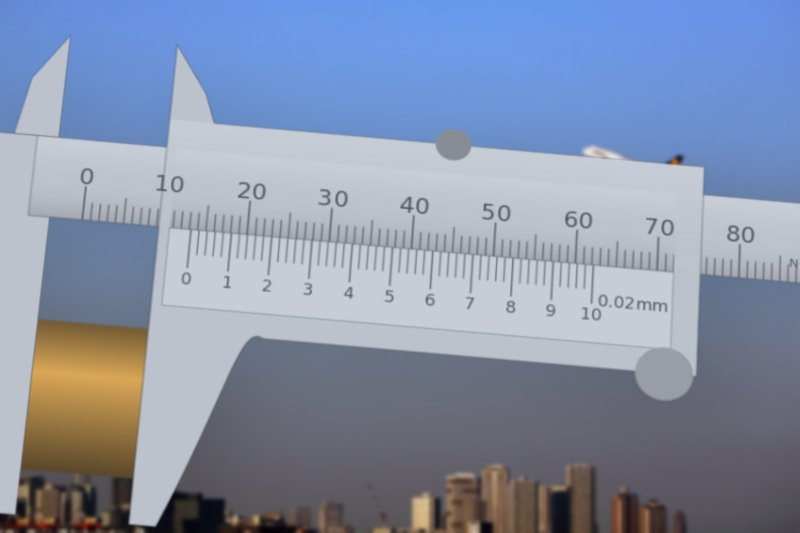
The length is 13.2 mm
